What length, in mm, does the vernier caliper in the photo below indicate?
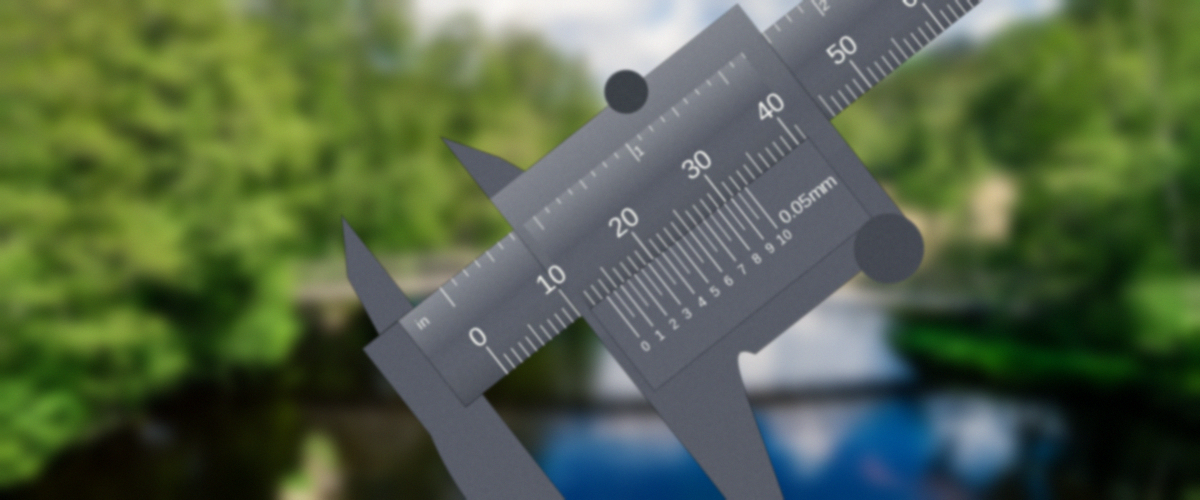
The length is 13.6 mm
